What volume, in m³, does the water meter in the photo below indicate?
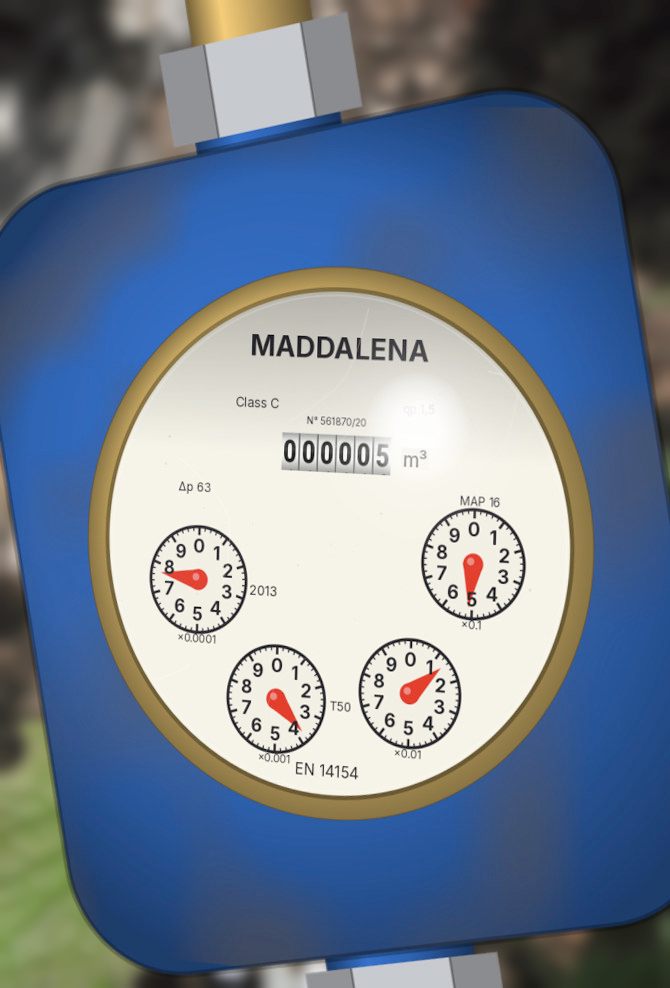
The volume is 5.5137 m³
